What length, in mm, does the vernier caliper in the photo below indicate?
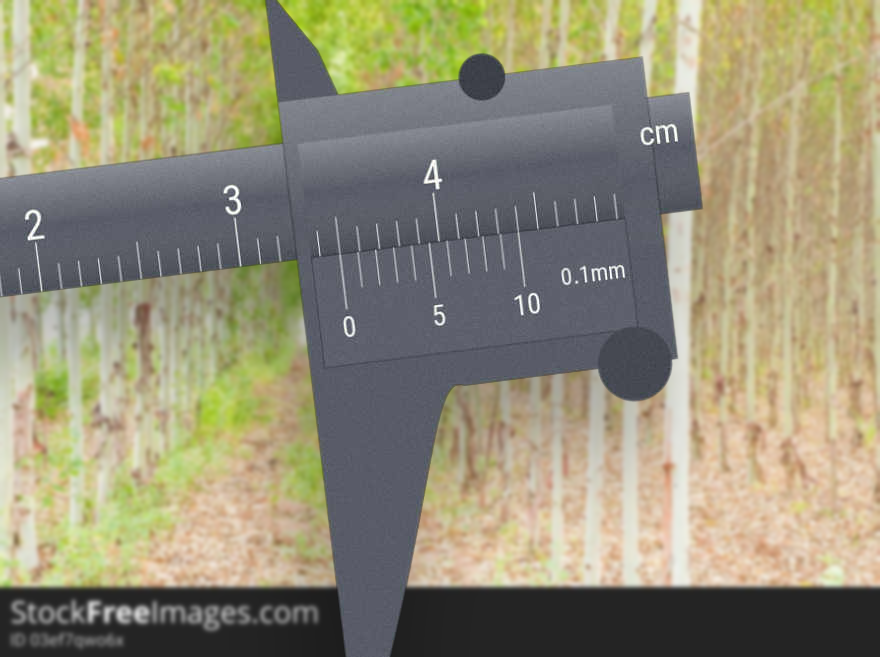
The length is 35.0 mm
